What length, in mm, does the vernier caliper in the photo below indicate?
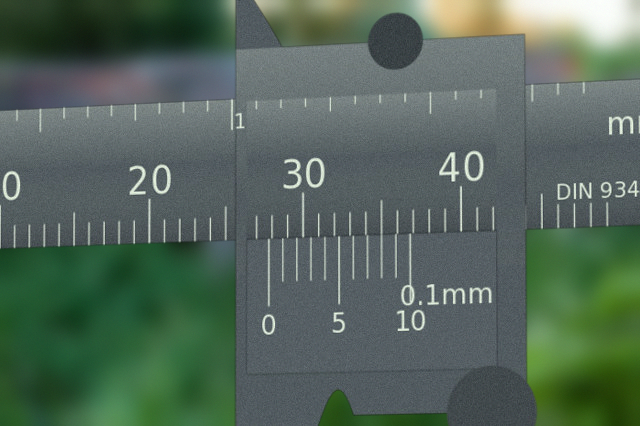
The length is 27.8 mm
